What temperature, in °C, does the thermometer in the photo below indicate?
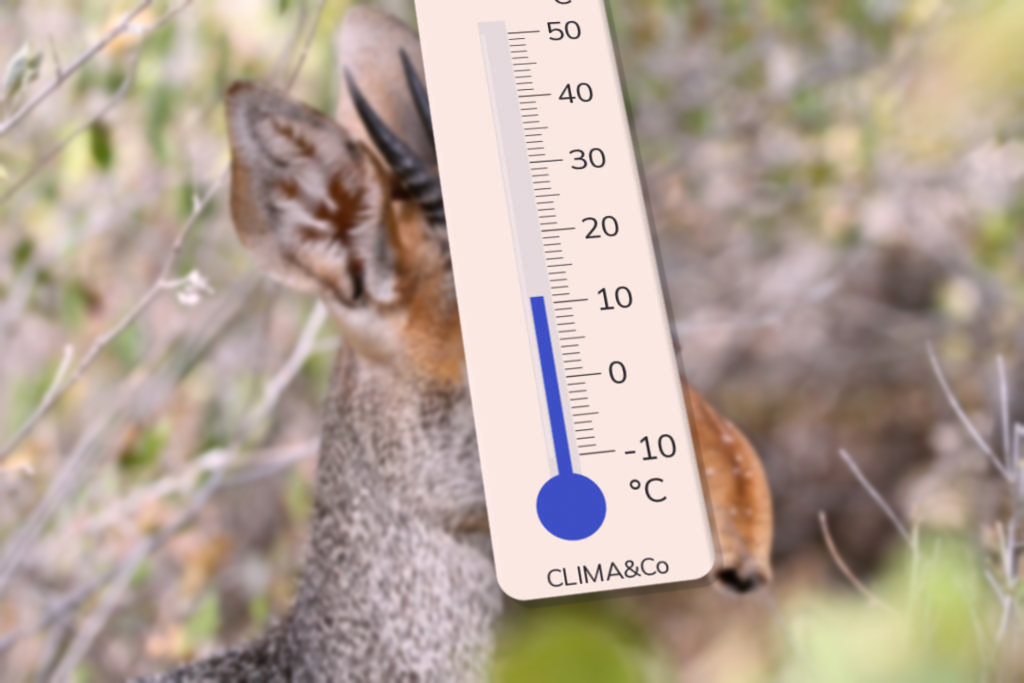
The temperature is 11 °C
